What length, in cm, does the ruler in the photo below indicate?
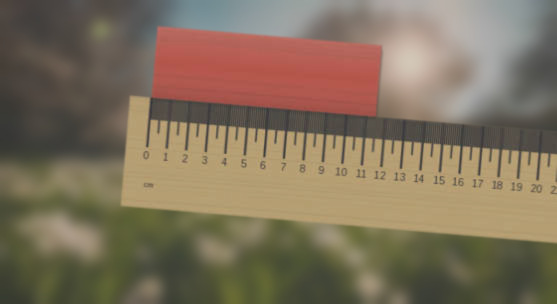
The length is 11.5 cm
